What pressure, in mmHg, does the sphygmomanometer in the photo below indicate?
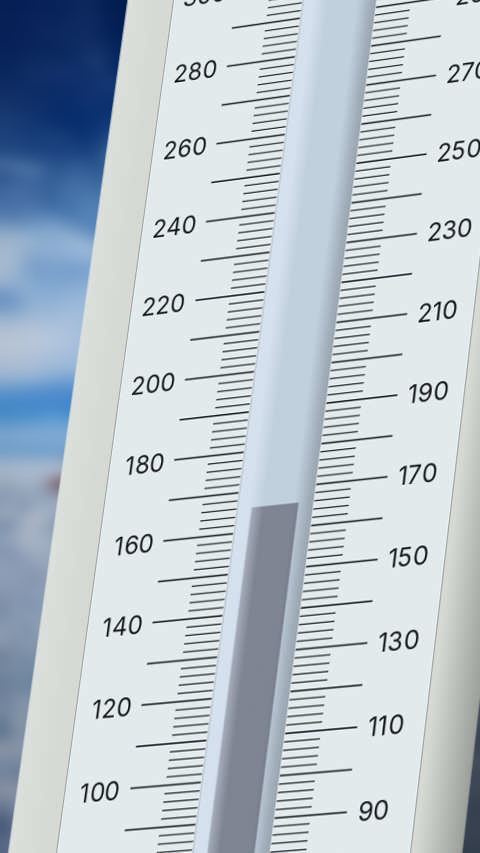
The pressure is 166 mmHg
